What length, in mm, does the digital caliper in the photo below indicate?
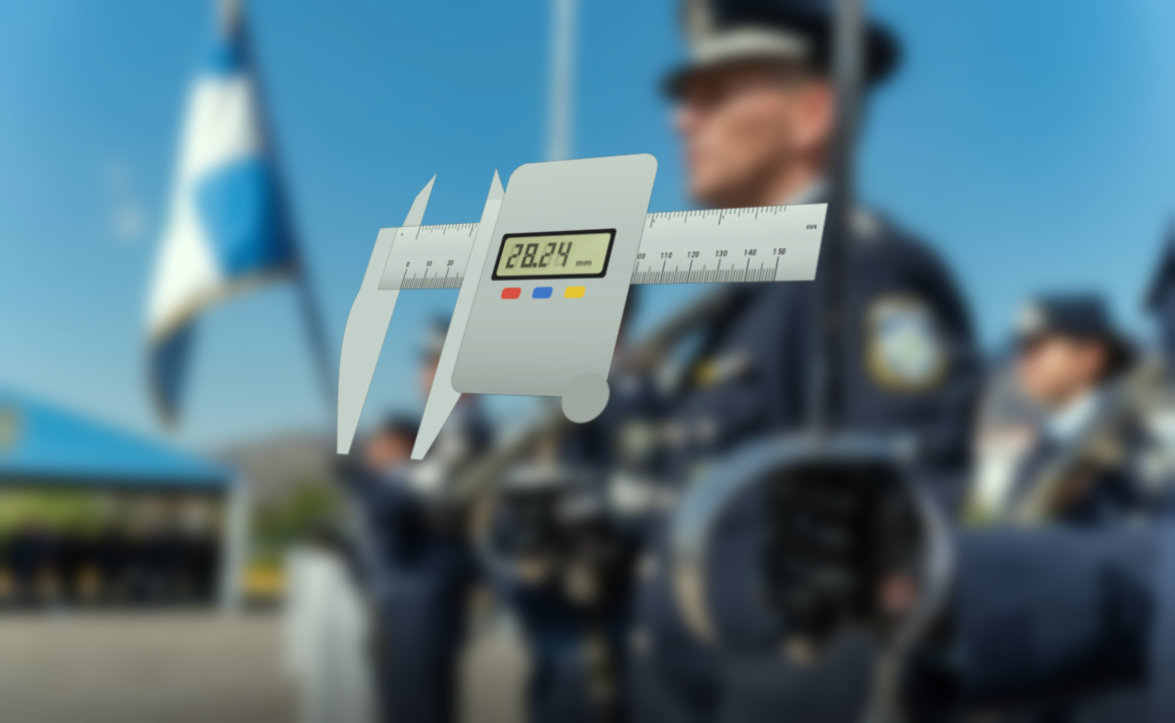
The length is 28.24 mm
